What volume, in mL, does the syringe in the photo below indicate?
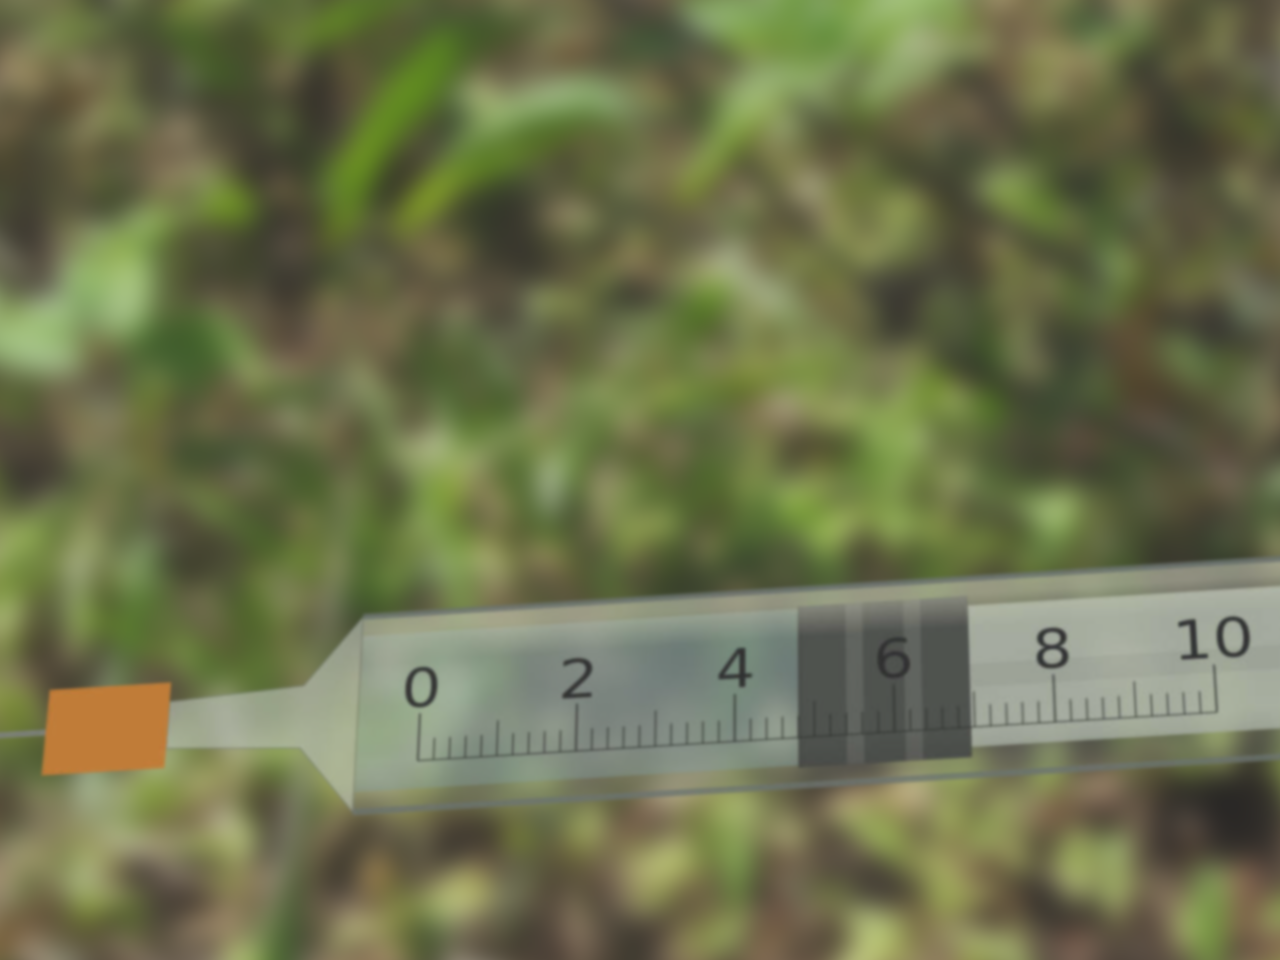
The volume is 4.8 mL
